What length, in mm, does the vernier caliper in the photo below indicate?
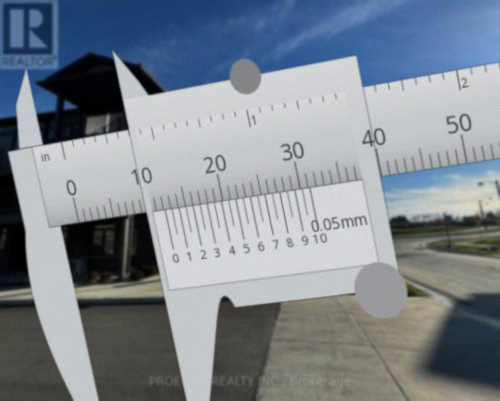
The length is 12.2 mm
